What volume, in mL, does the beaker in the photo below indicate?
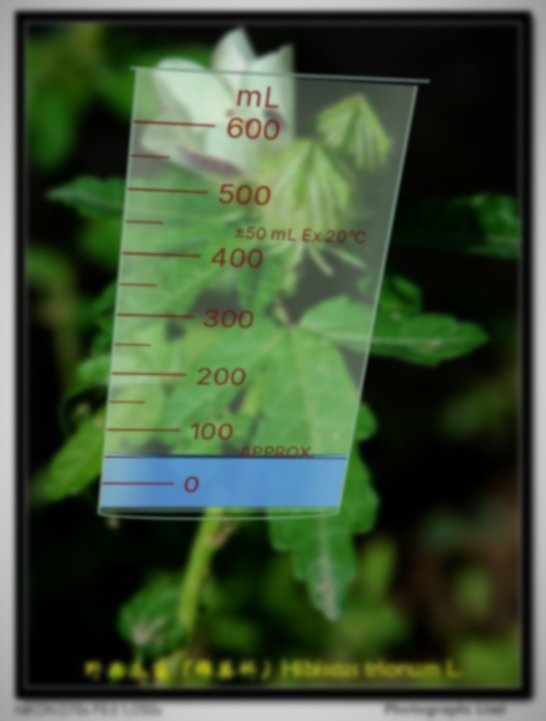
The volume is 50 mL
